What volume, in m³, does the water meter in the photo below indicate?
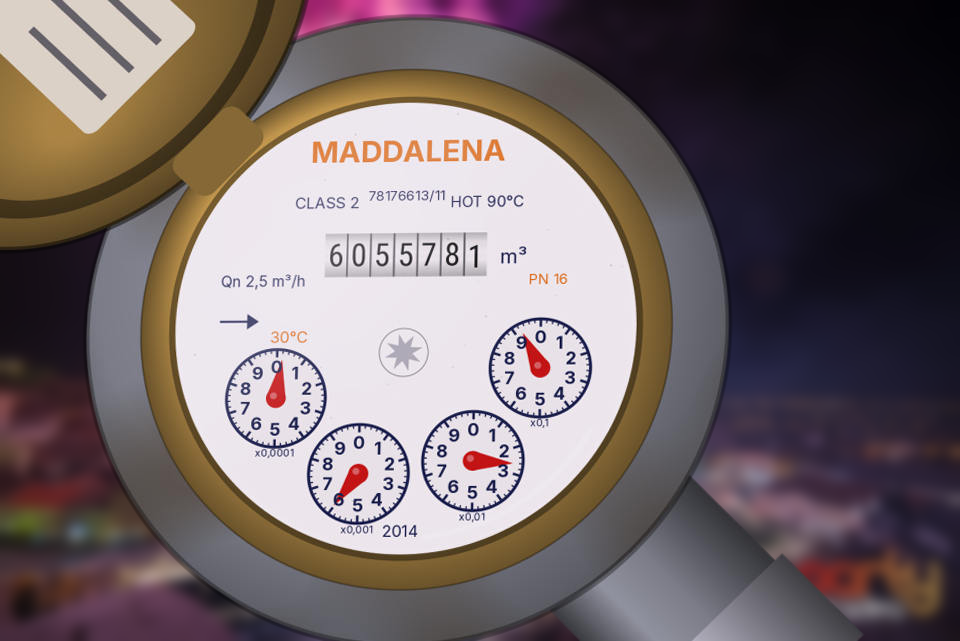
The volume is 6055780.9260 m³
